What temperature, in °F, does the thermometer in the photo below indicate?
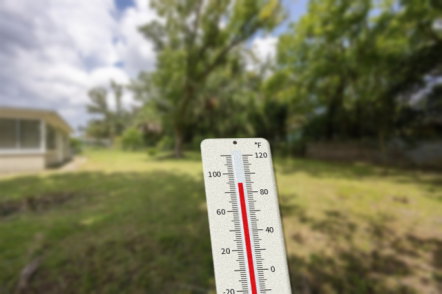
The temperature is 90 °F
